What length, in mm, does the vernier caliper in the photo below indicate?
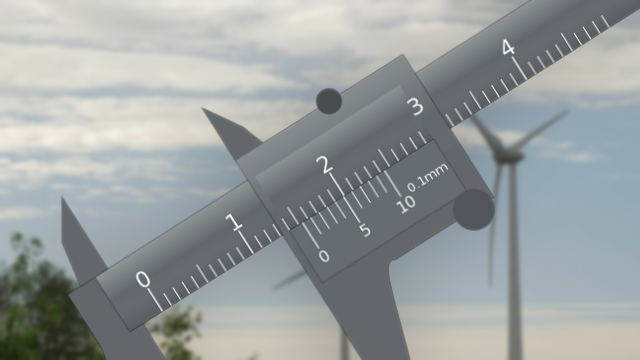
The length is 15.4 mm
